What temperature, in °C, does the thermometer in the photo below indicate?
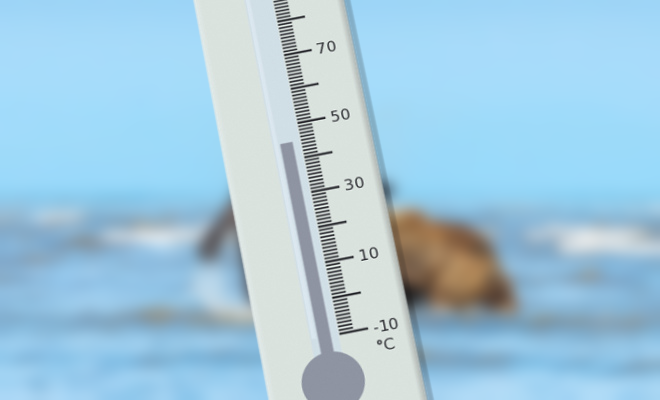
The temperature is 45 °C
